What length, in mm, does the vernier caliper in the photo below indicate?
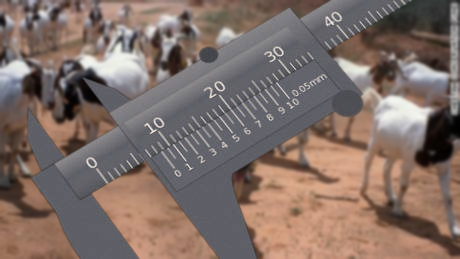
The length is 8.6 mm
